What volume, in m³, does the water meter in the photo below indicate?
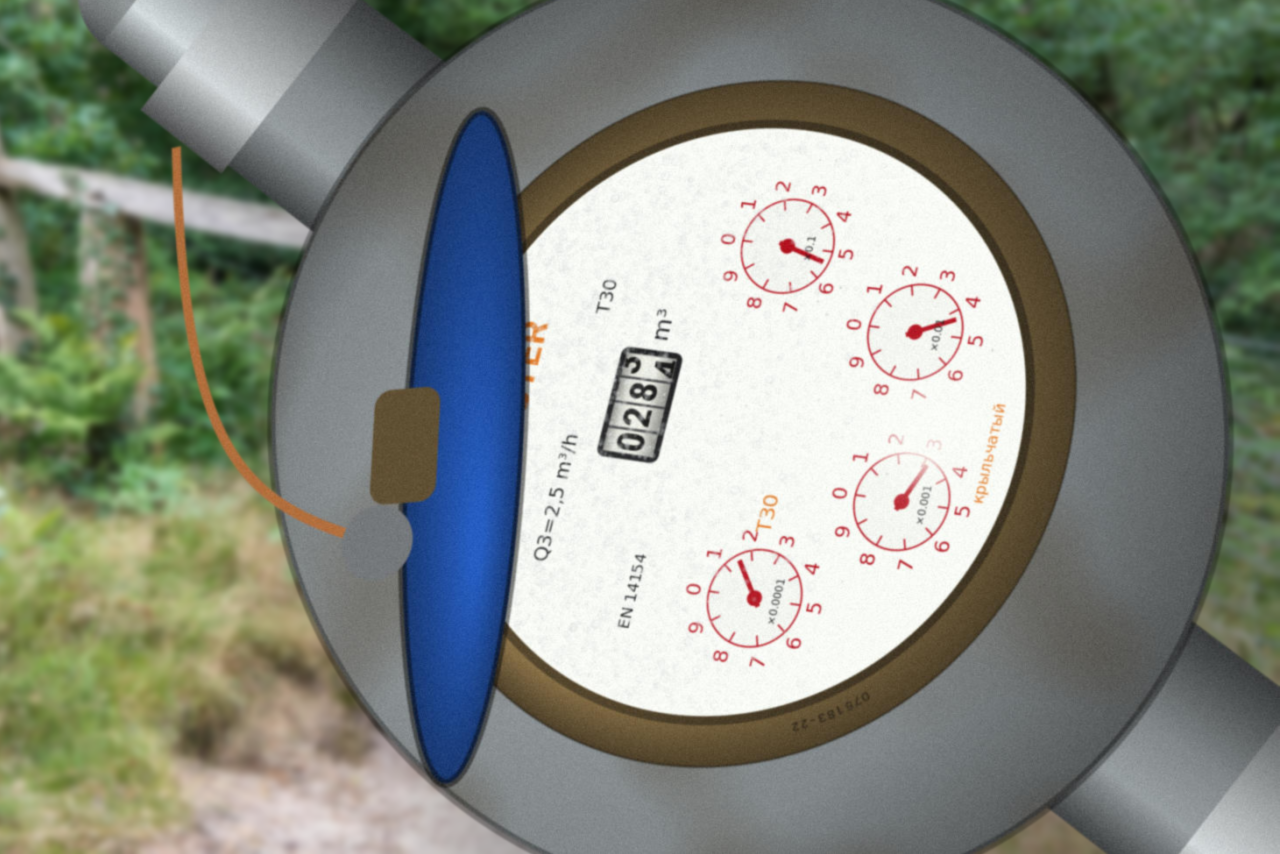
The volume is 283.5431 m³
